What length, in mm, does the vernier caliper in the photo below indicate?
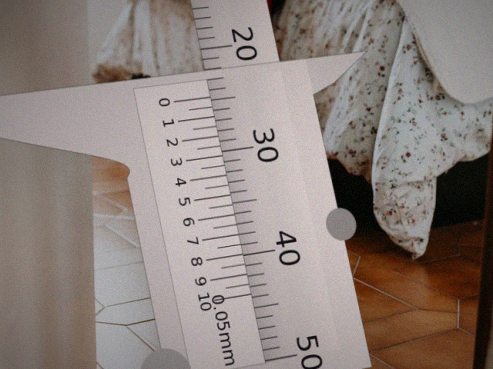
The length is 24.7 mm
